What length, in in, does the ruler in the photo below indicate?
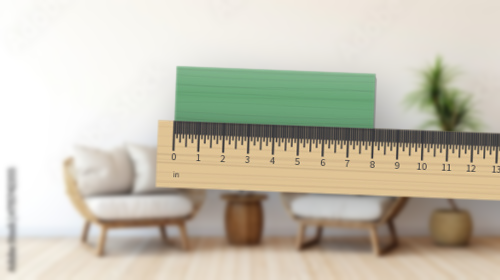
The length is 8 in
